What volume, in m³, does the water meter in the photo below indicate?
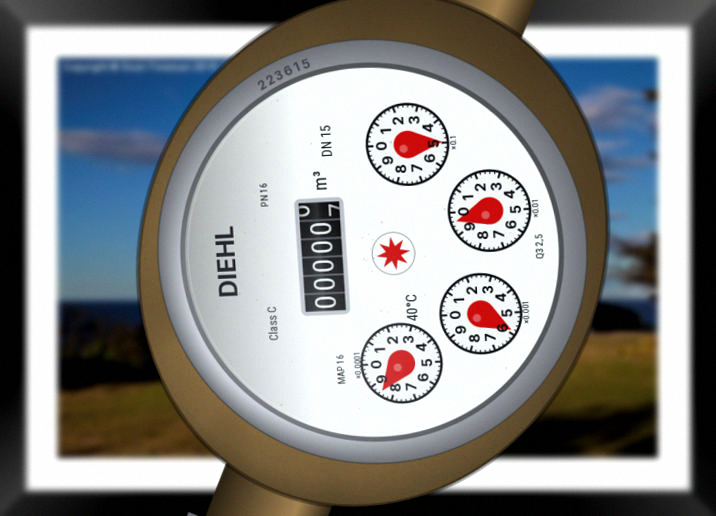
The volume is 6.4958 m³
